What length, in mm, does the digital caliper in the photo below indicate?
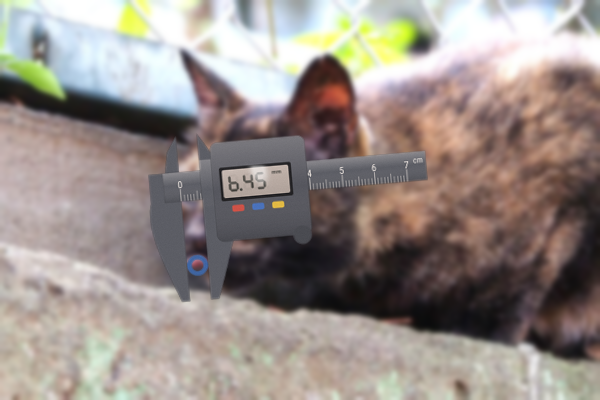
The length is 6.45 mm
